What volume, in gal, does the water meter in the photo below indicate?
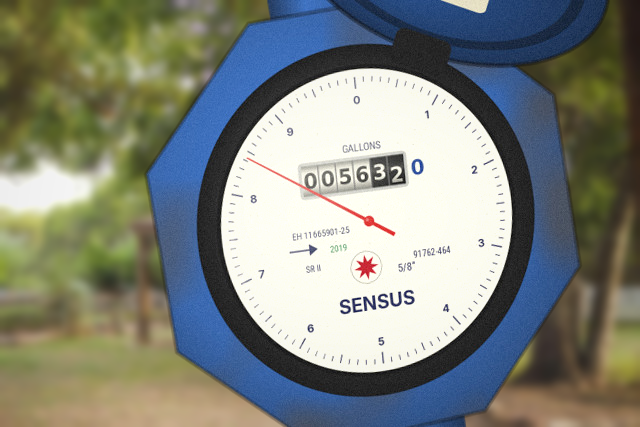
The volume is 56318.4 gal
